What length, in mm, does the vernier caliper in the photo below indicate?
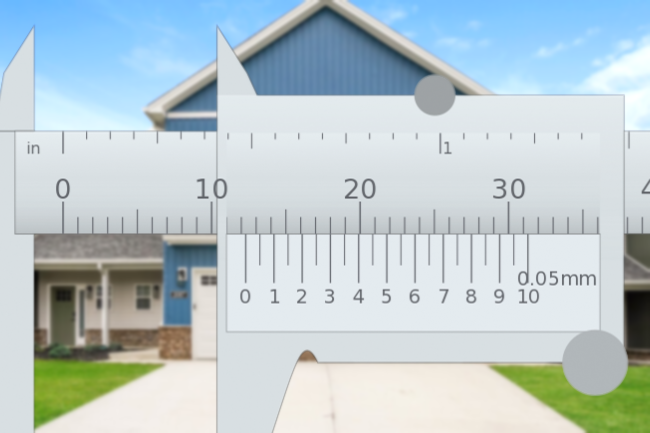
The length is 12.3 mm
